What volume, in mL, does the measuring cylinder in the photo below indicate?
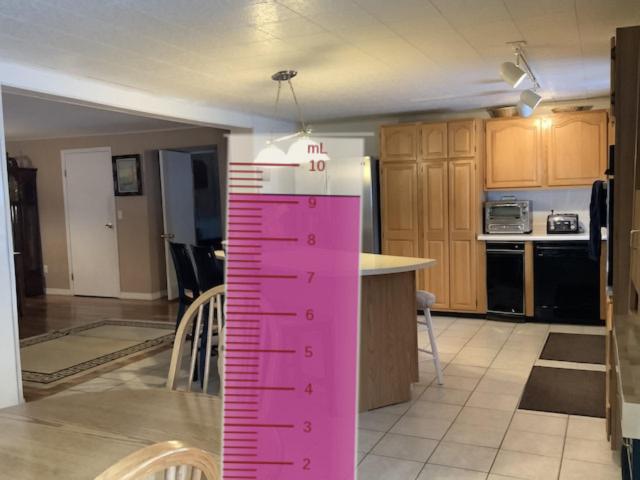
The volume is 9.2 mL
